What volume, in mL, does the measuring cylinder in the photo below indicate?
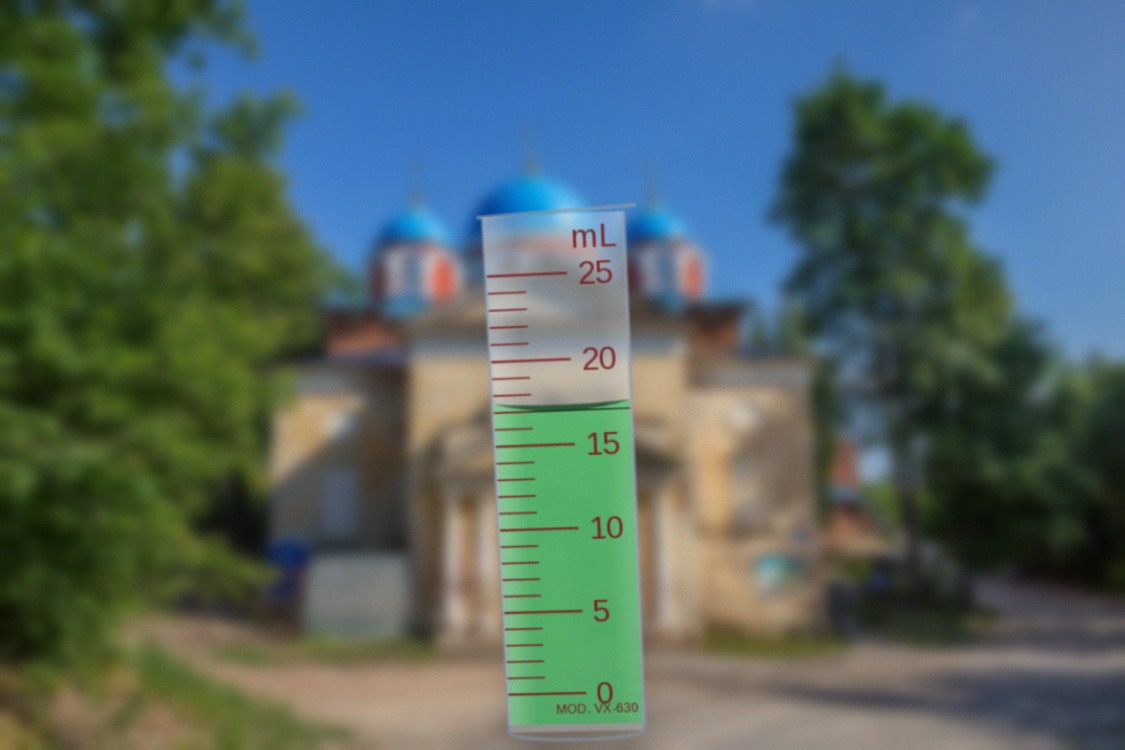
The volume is 17 mL
